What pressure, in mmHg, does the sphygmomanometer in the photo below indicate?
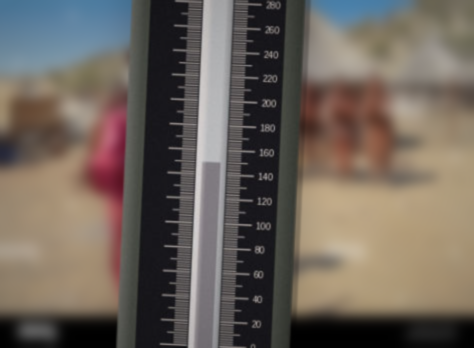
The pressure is 150 mmHg
